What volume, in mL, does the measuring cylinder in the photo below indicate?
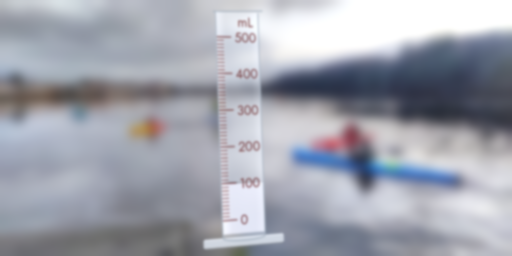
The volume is 100 mL
